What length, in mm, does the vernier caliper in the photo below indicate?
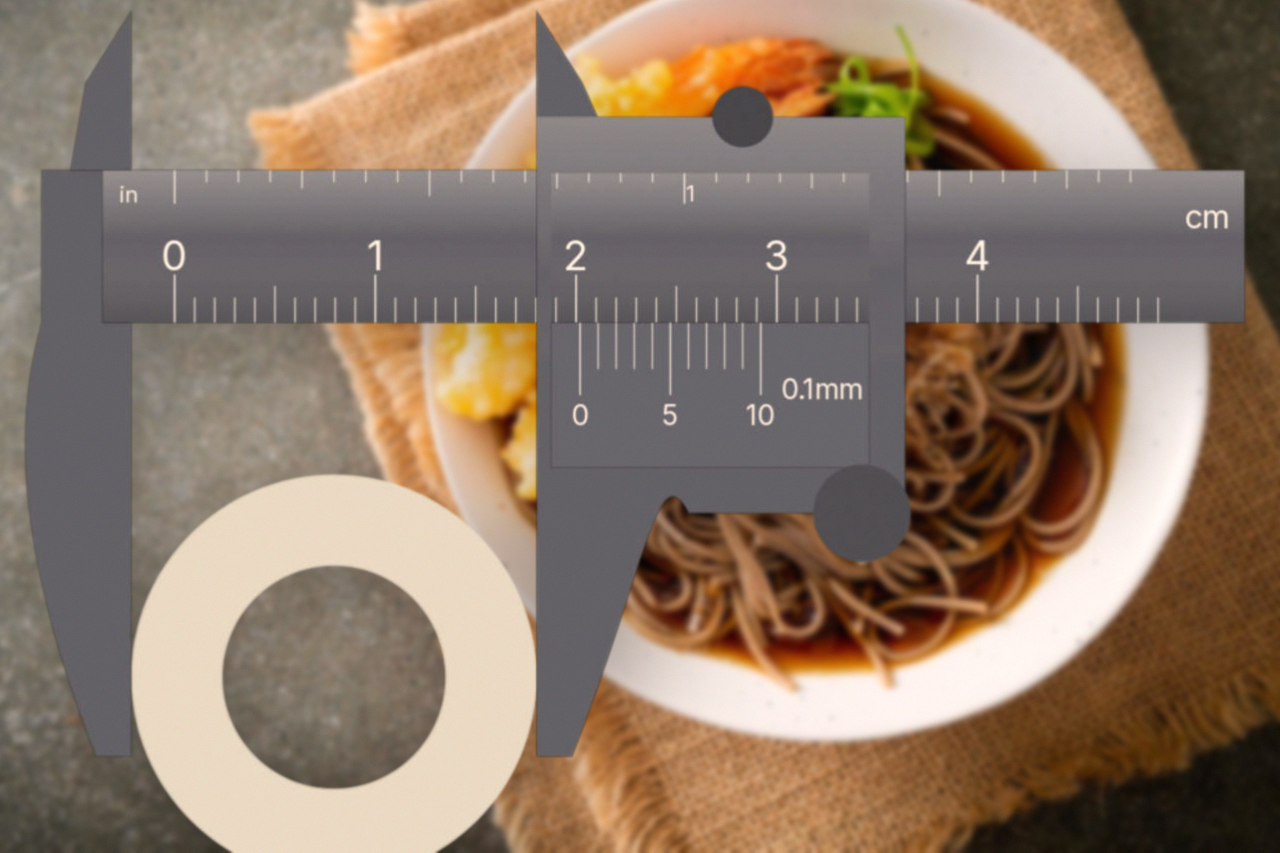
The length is 20.2 mm
